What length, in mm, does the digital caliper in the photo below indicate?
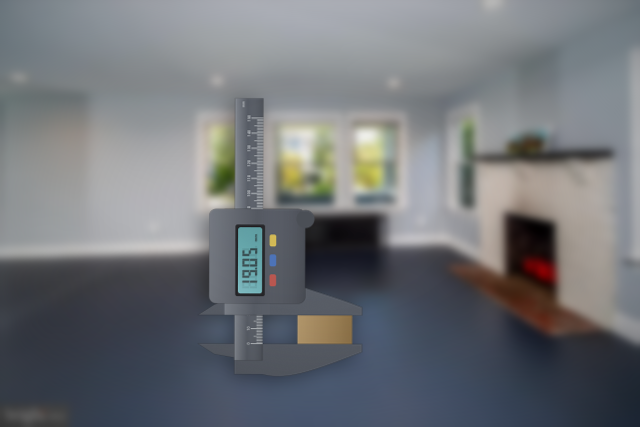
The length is 19.05 mm
